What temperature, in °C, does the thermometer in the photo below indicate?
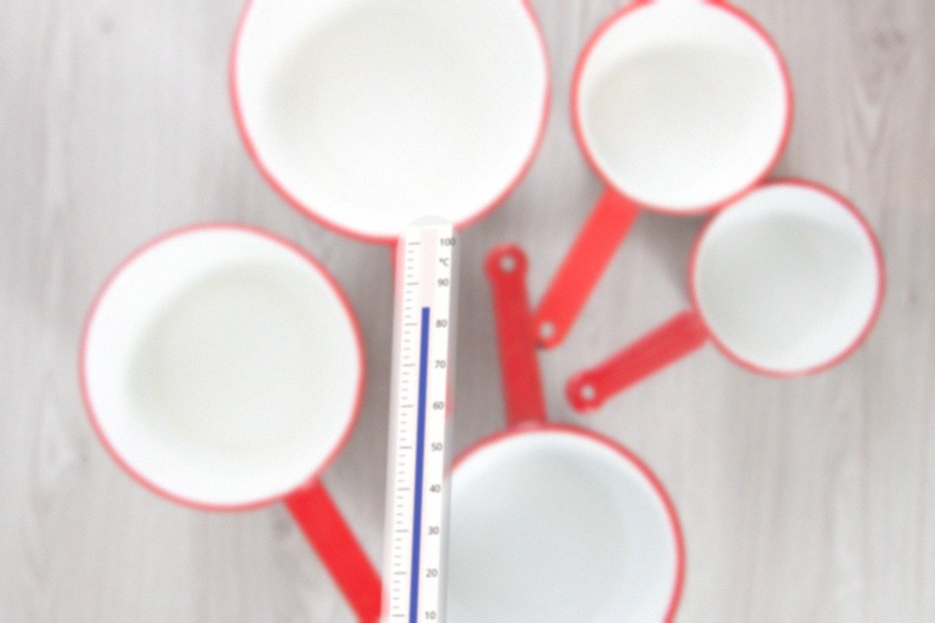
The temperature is 84 °C
